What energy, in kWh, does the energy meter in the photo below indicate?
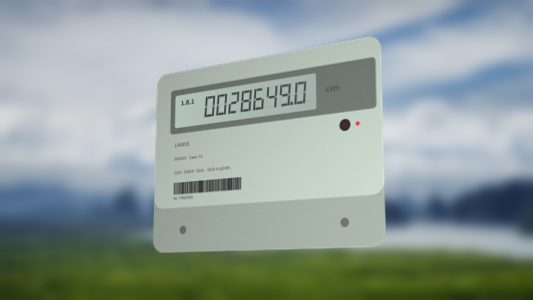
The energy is 28649.0 kWh
